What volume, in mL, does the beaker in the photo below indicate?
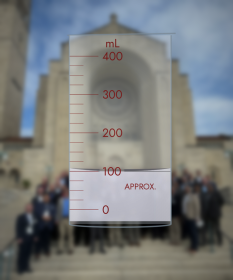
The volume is 100 mL
